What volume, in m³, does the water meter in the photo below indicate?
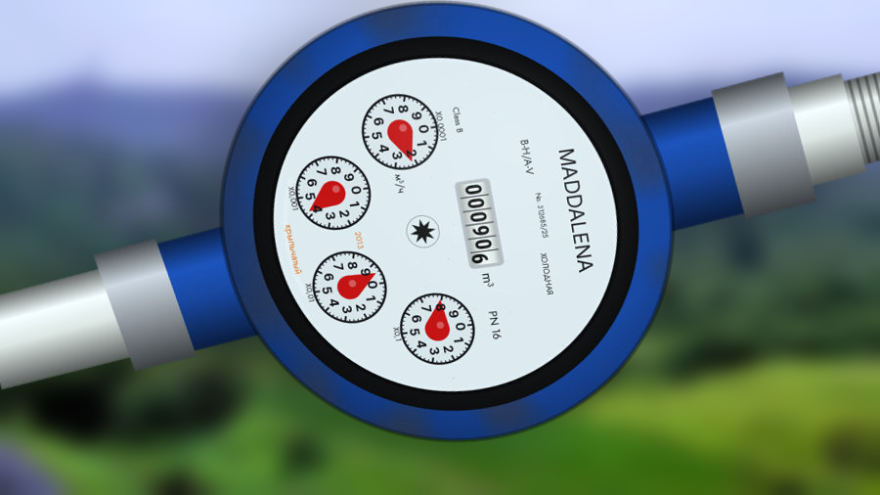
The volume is 905.7942 m³
